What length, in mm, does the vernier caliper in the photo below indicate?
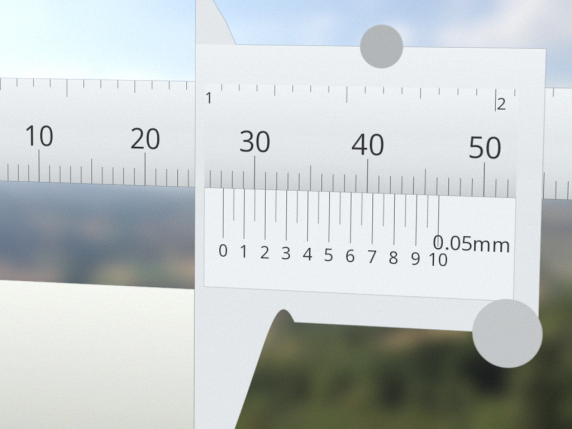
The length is 27.2 mm
